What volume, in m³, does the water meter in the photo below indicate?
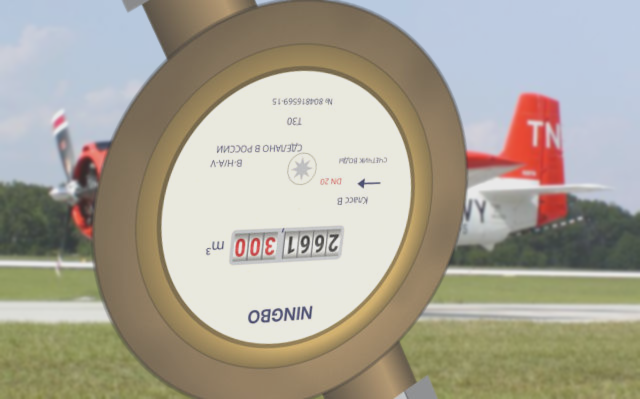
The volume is 2661.300 m³
